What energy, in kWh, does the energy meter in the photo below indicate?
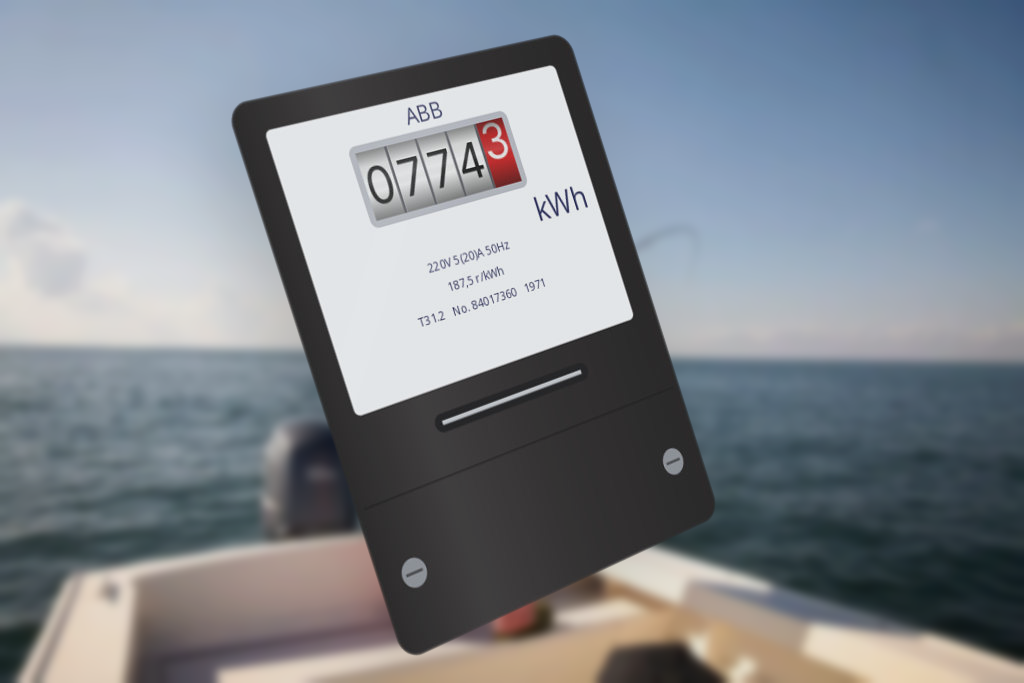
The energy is 774.3 kWh
